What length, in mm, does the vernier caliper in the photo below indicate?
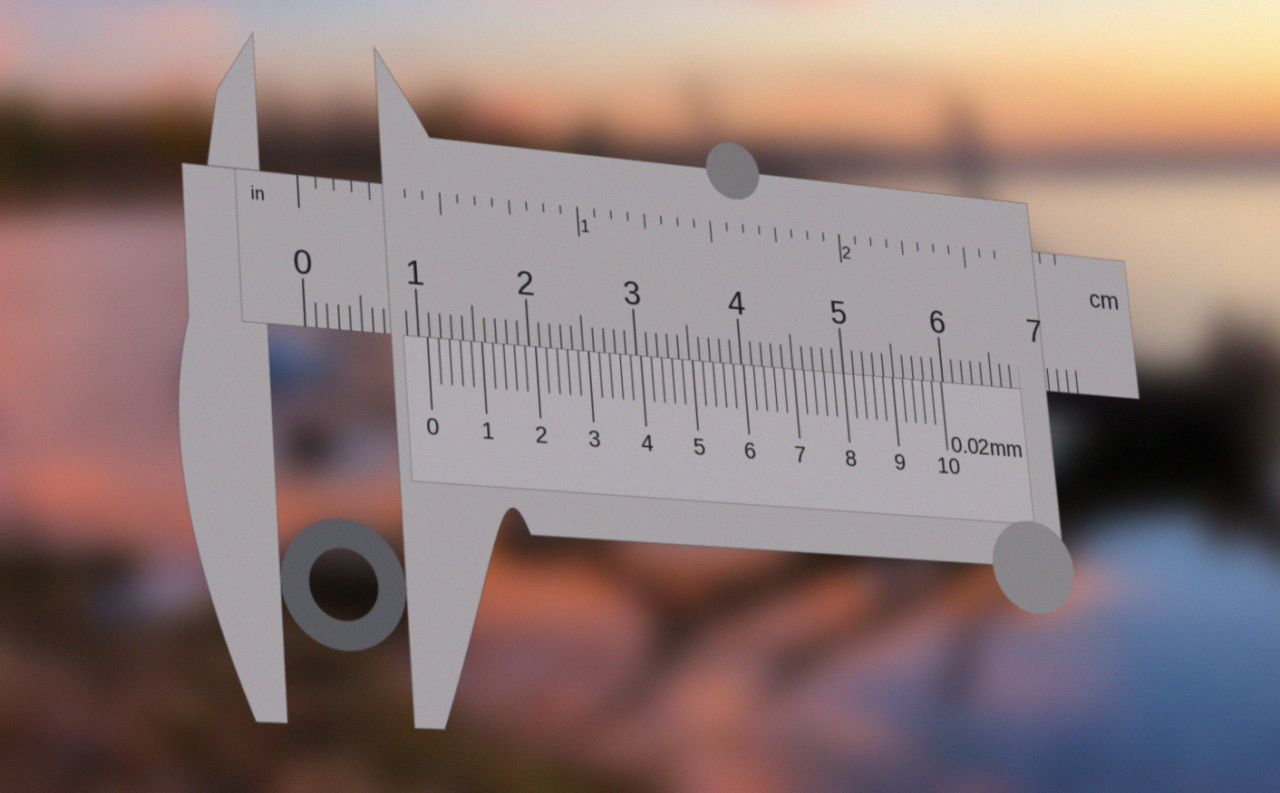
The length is 10.8 mm
